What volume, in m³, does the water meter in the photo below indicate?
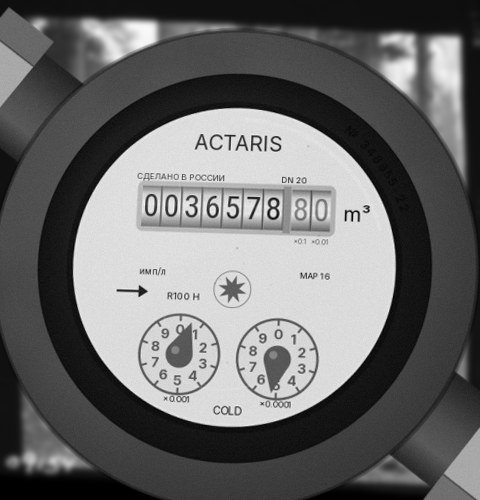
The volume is 36578.8005 m³
